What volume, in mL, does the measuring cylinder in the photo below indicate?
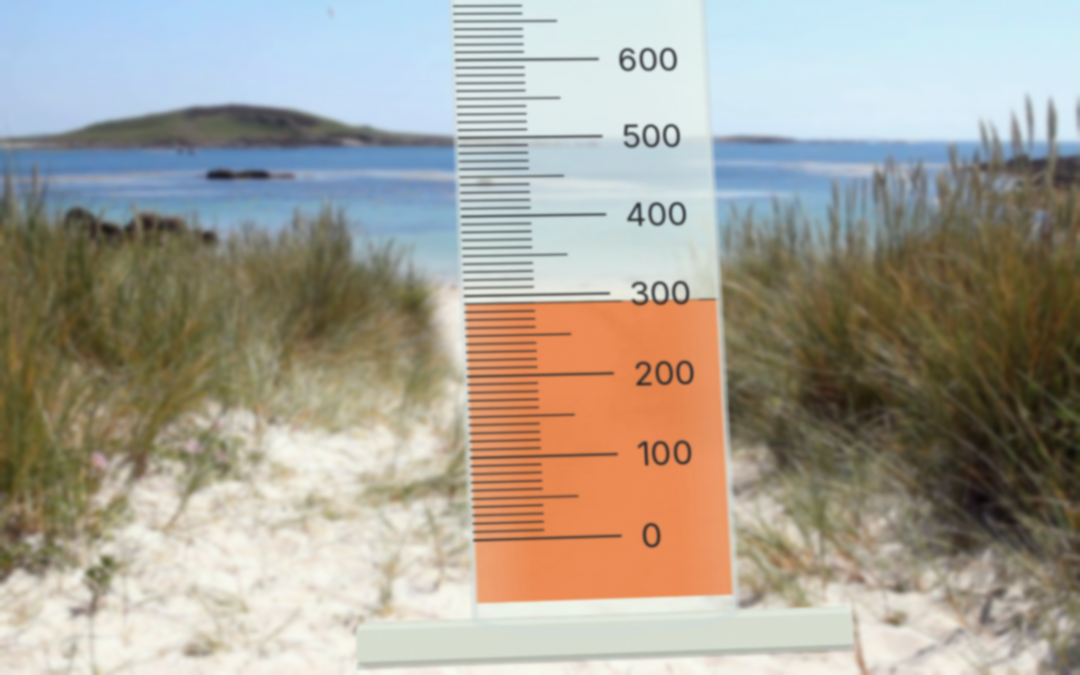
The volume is 290 mL
